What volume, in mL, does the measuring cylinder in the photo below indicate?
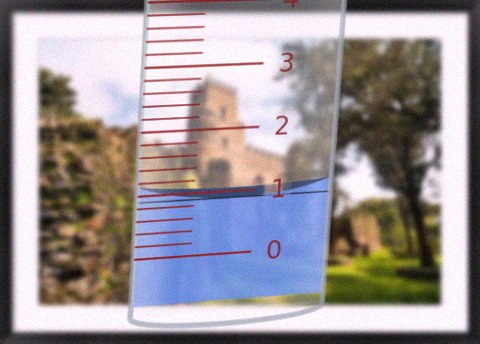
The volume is 0.9 mL
